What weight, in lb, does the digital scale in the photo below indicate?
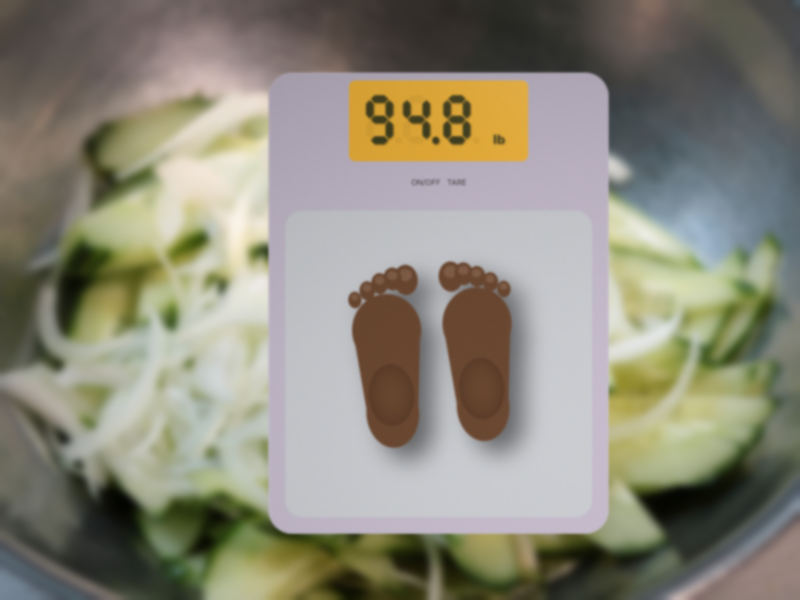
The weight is 94.8 lb
